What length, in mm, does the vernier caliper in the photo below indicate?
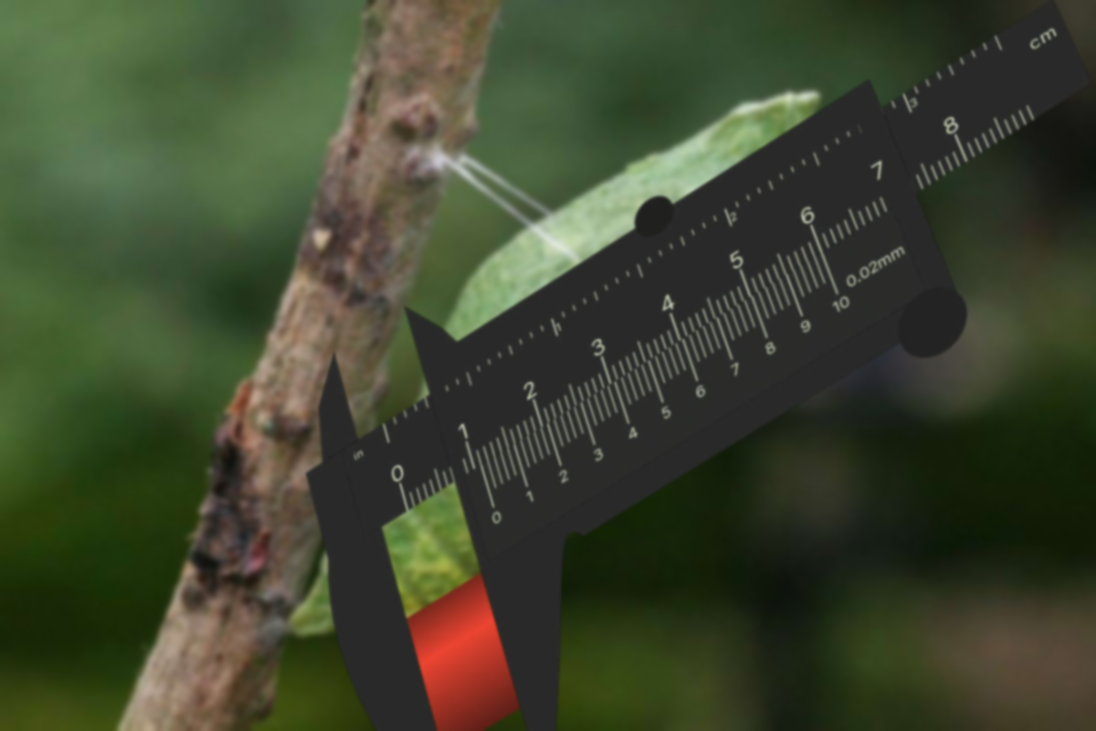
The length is 11.0 mm
